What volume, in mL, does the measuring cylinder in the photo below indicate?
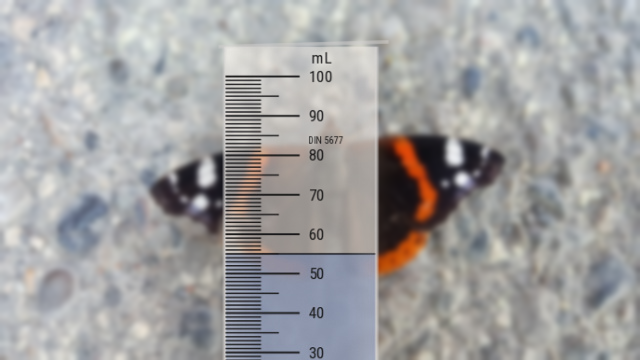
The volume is 55 mL
